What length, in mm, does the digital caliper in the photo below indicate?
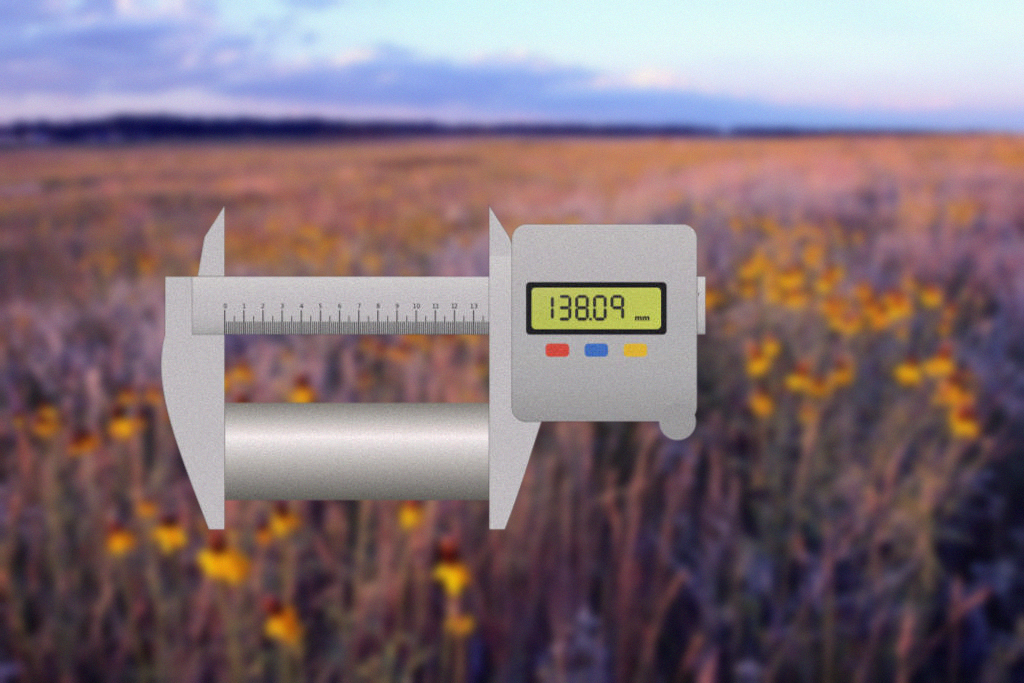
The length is 138.09 mm
